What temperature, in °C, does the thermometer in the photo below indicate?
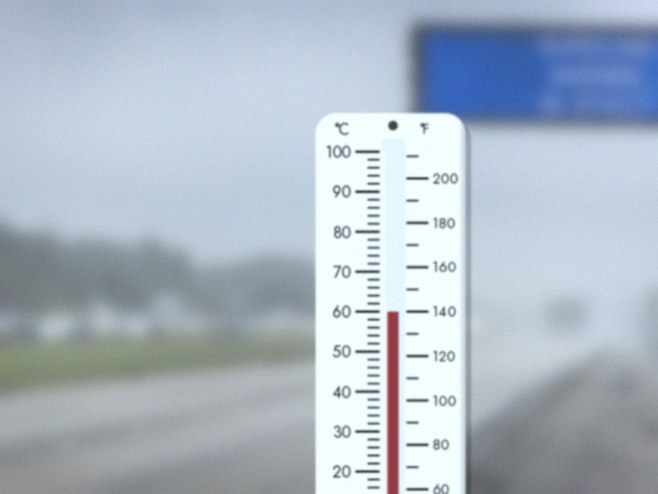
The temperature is 60 °C
